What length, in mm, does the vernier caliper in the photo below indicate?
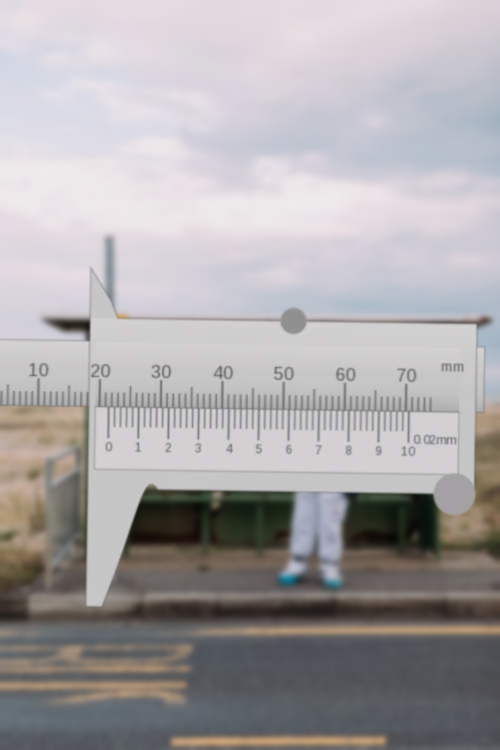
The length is 21.5 mm
